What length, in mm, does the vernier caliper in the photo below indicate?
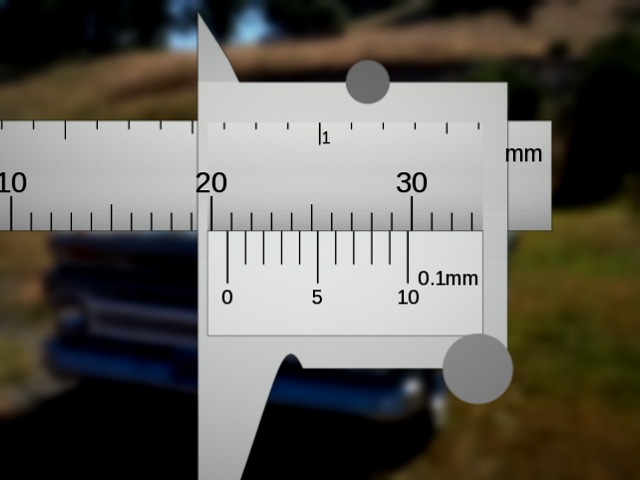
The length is 20.8 mm
